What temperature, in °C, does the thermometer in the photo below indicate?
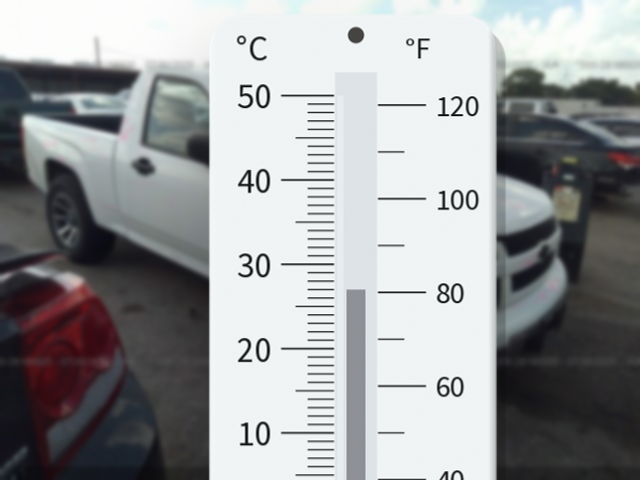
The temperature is 27 °C
